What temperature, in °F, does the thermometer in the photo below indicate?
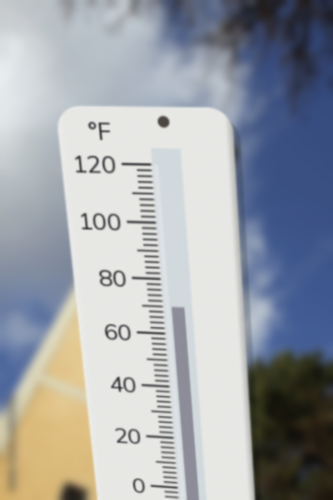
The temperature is 70 °F
